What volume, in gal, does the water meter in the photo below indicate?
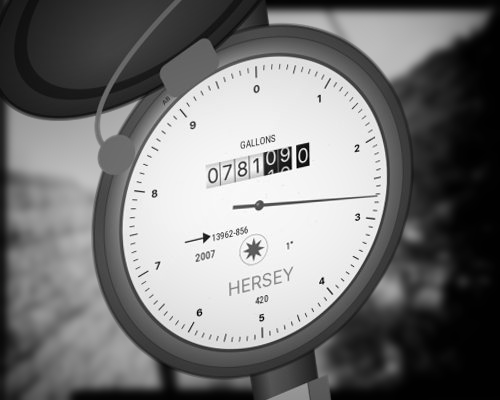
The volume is 781092.7 gal
